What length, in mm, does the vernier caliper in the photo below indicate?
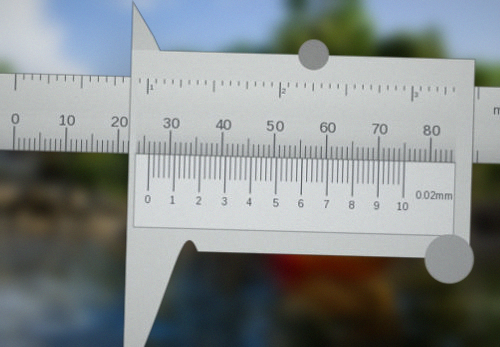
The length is 26.0 mm
